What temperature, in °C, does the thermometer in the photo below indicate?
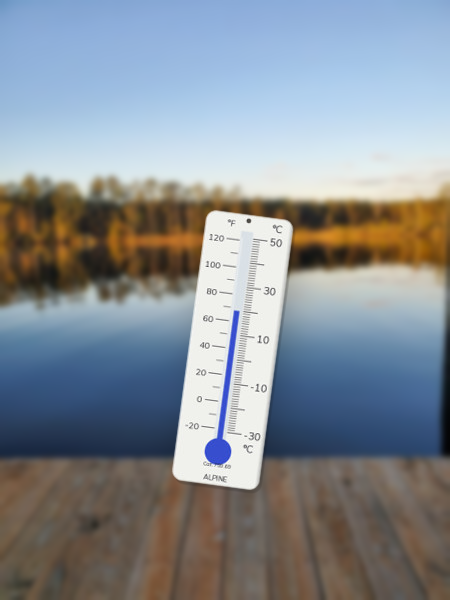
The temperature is 20 °C
